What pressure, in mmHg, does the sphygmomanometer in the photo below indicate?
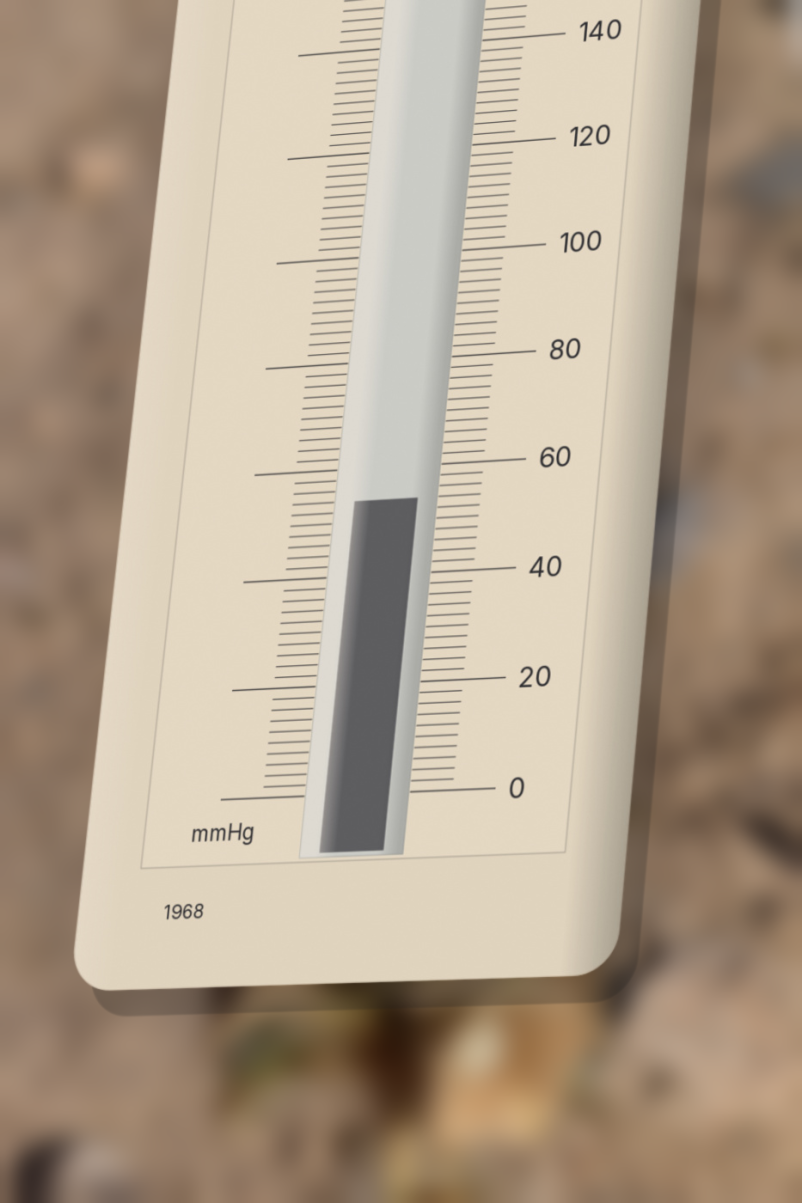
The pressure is 54 mmHg
